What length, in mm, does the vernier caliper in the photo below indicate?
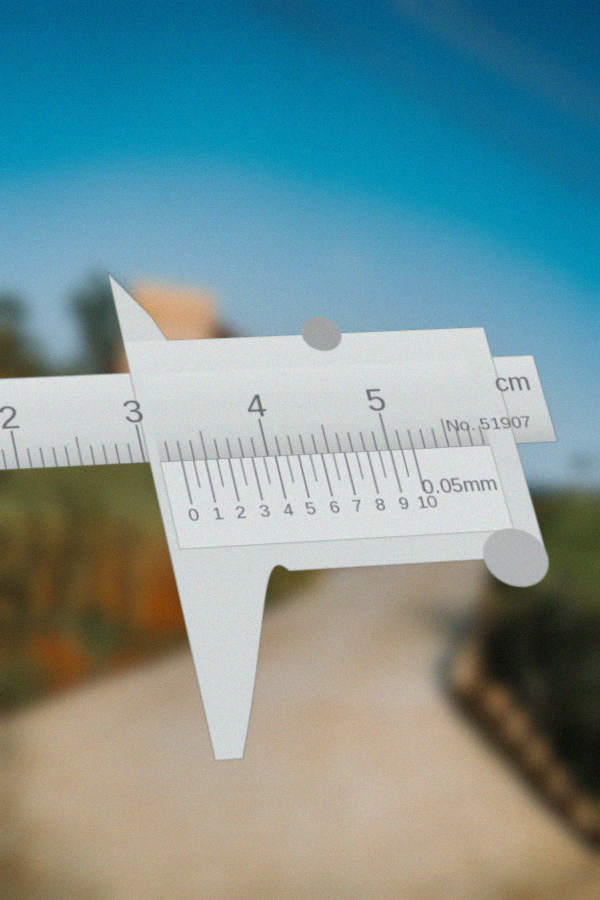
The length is 33.0 mm
